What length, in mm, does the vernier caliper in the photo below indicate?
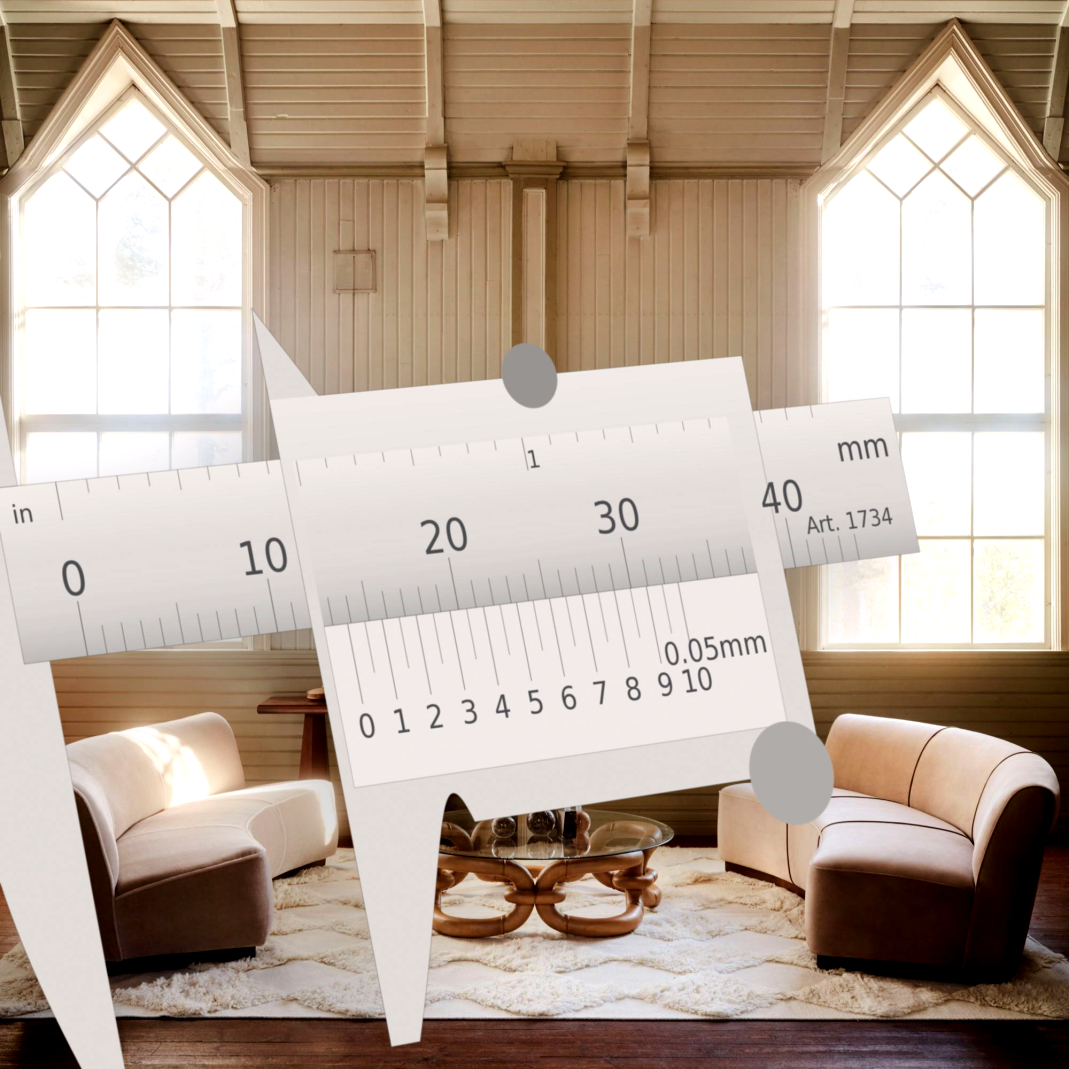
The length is 13.8 mm
